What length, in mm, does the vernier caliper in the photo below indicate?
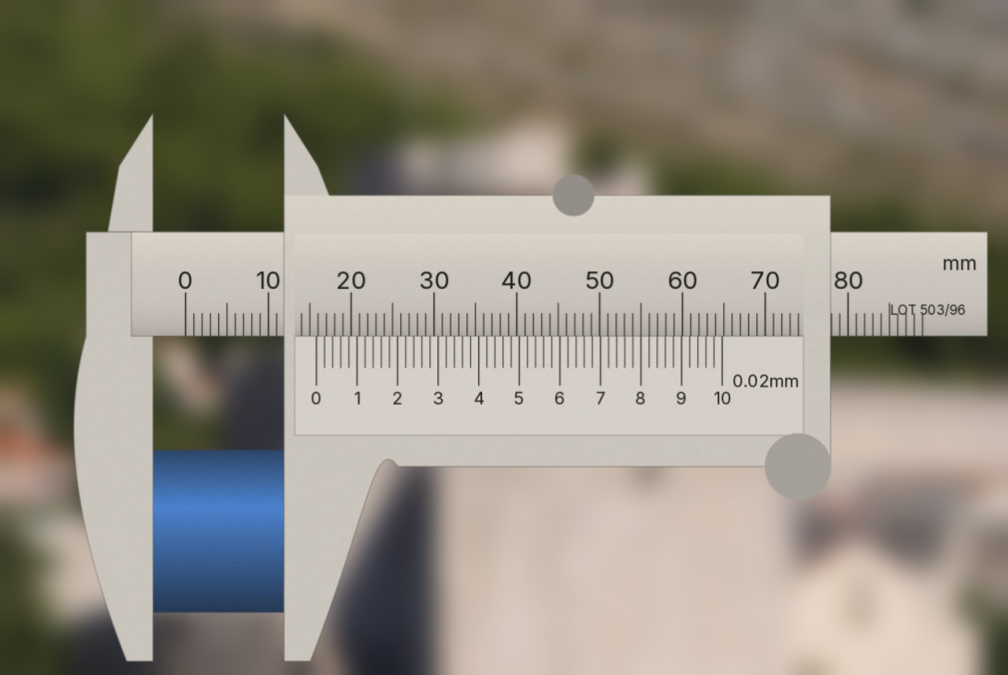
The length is 15.8 mm
